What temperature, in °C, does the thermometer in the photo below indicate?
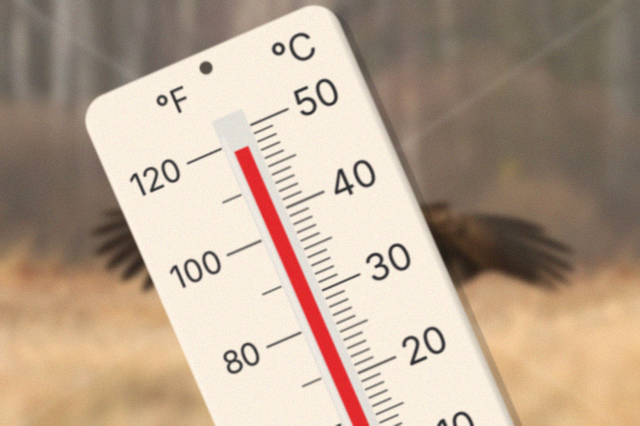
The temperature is 48 °C
